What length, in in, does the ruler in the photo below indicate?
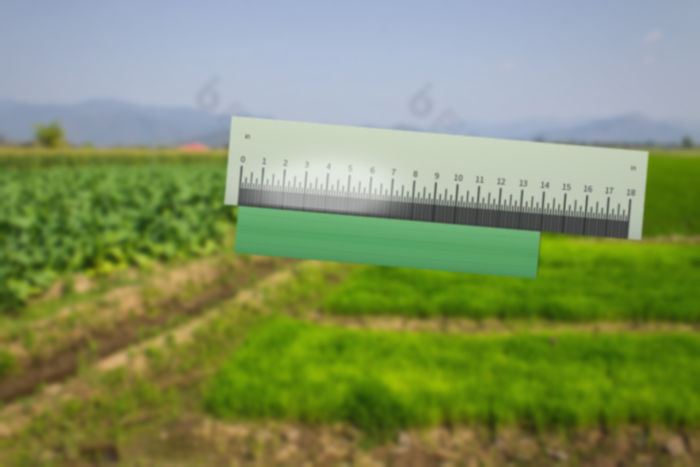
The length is 14 in
